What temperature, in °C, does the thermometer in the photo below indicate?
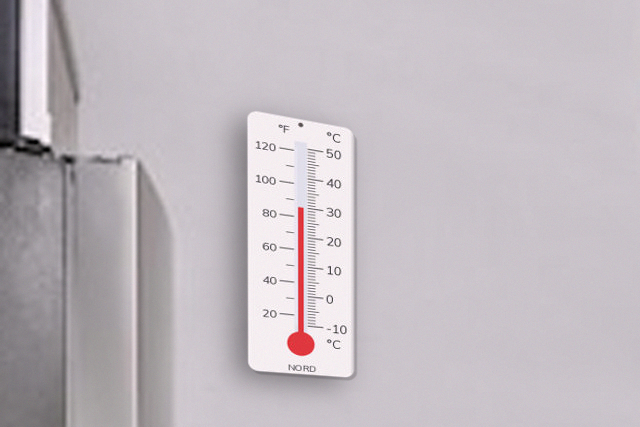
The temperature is 30 °C
